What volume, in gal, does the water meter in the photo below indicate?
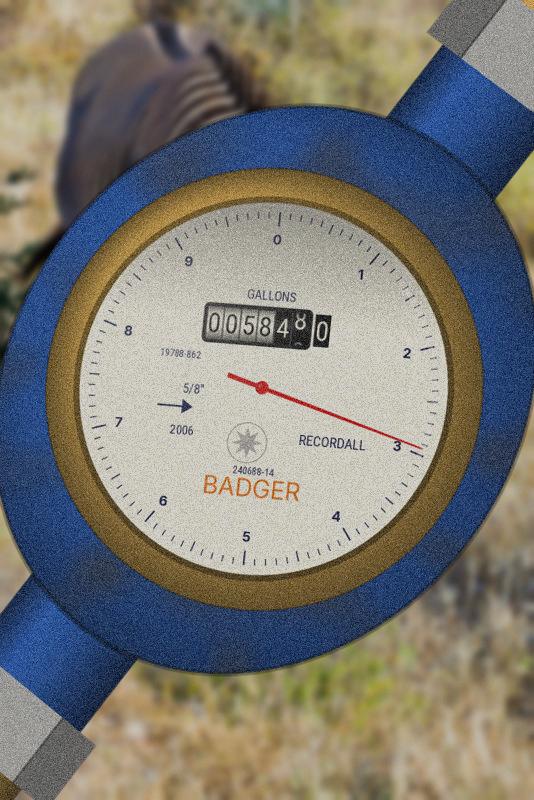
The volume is 58482.9 gal
